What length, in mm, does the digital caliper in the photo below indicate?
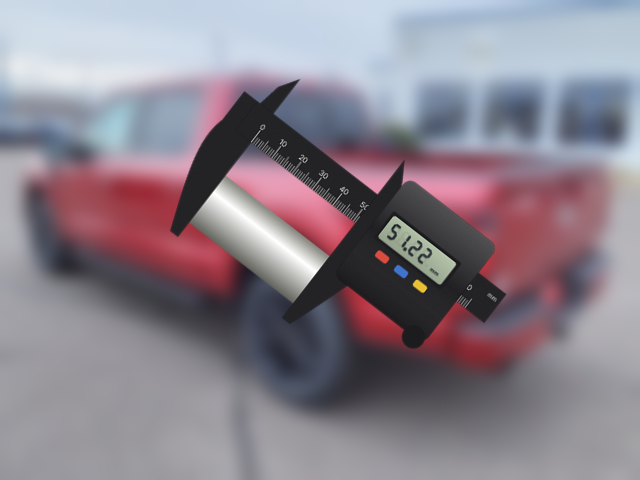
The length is 51.22 mm
